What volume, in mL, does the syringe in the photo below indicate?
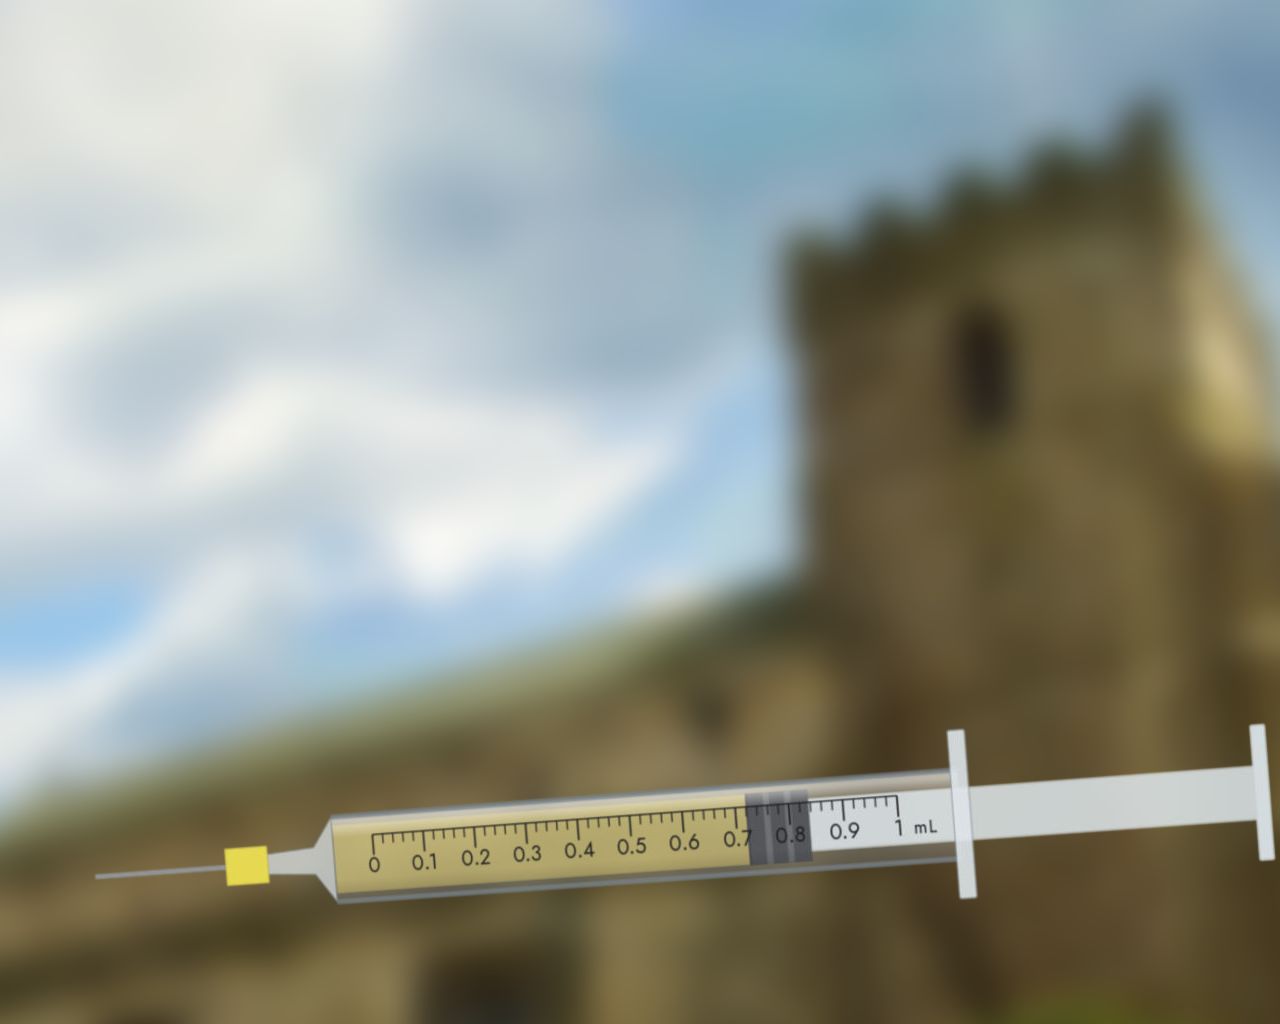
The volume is 0.72 mL
